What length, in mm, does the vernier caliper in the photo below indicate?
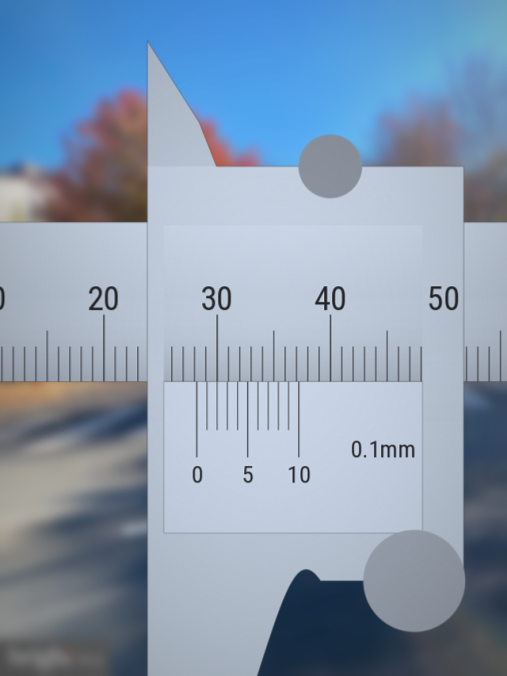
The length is 28.2 mm
